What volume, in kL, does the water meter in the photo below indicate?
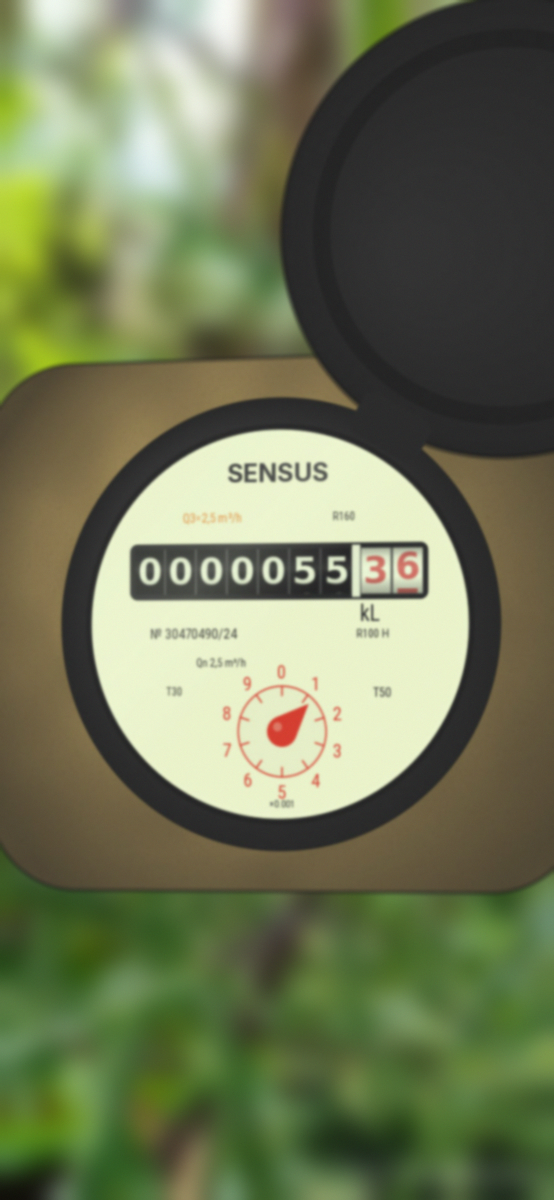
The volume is 55.361 kL
